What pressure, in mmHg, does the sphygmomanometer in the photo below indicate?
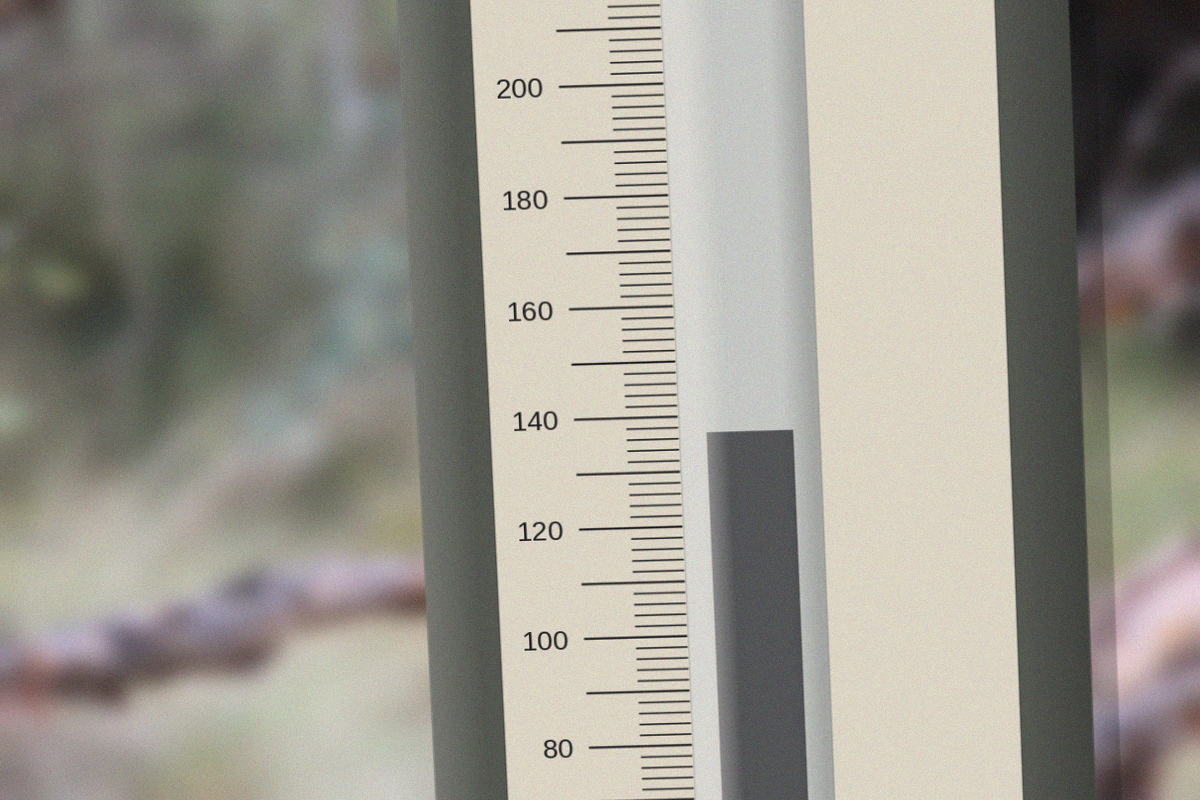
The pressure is 137 mmHg
